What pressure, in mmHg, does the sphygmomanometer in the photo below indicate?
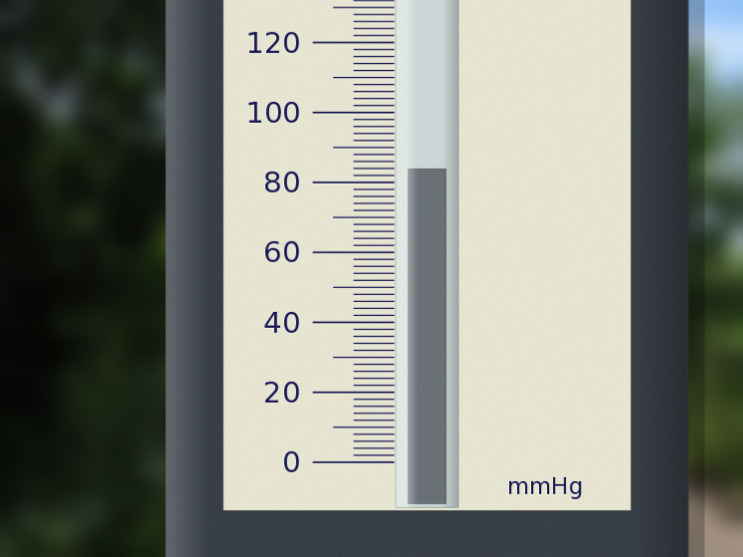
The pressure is 84 mmHg
